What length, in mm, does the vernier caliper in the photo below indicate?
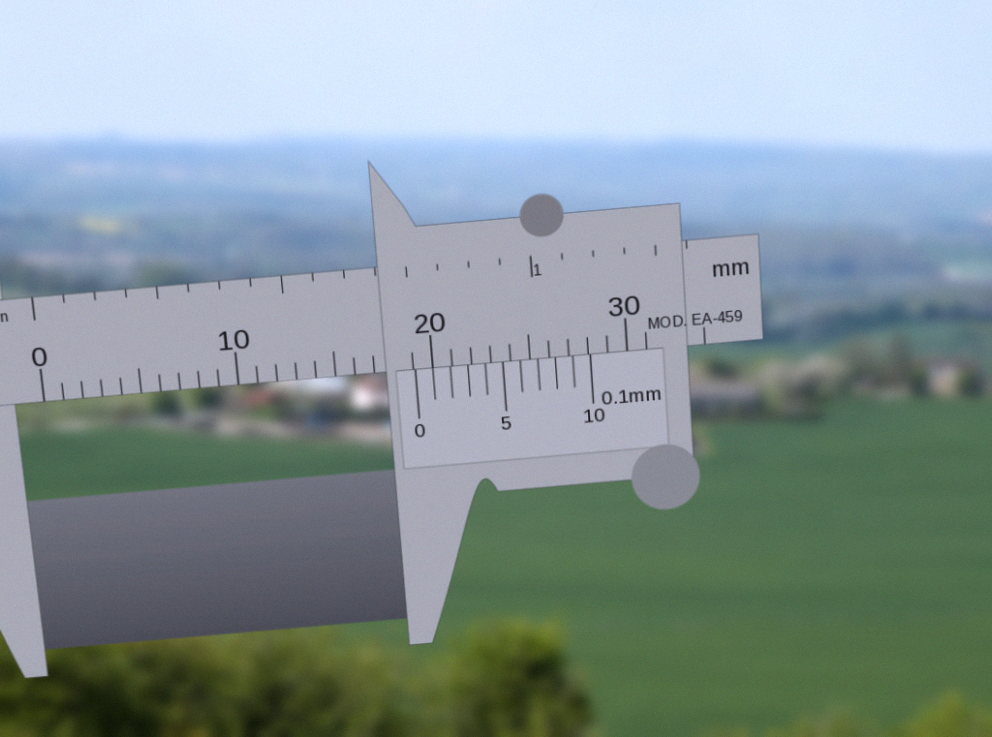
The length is 19.1 mm
